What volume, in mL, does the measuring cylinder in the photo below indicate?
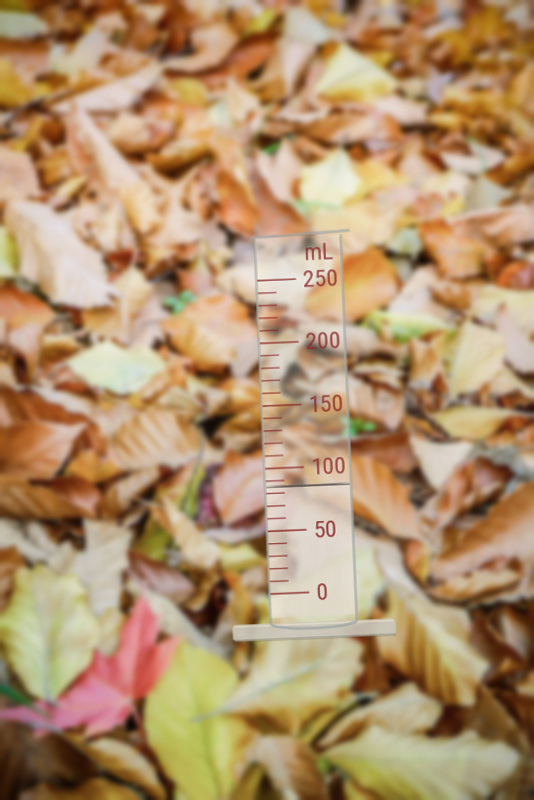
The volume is 85 mL
